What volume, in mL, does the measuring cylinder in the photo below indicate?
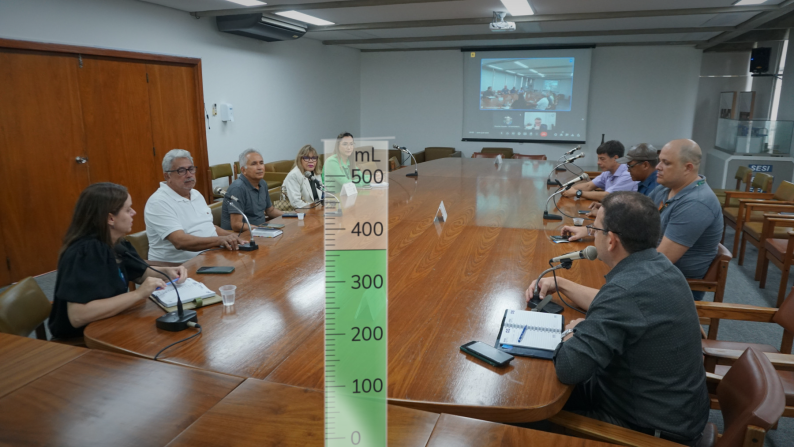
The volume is 360 mL
